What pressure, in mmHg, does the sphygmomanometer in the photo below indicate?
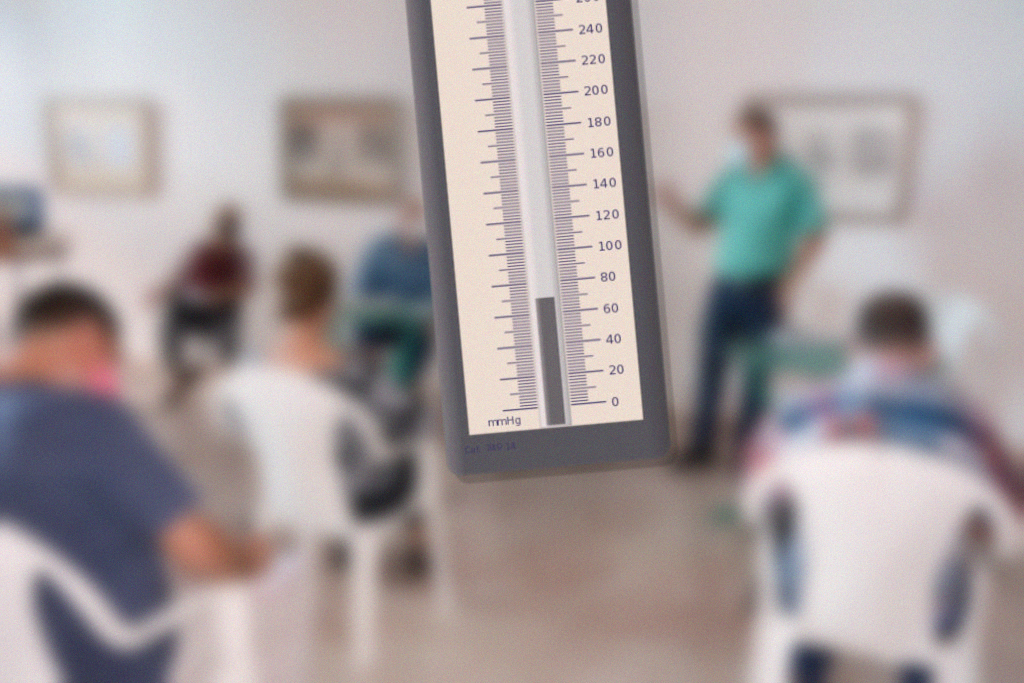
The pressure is 70 mmHg
